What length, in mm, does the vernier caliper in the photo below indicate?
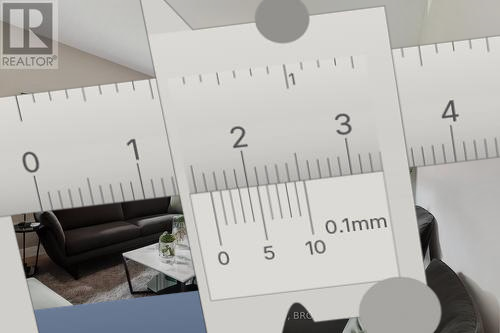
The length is 16.4 mm
